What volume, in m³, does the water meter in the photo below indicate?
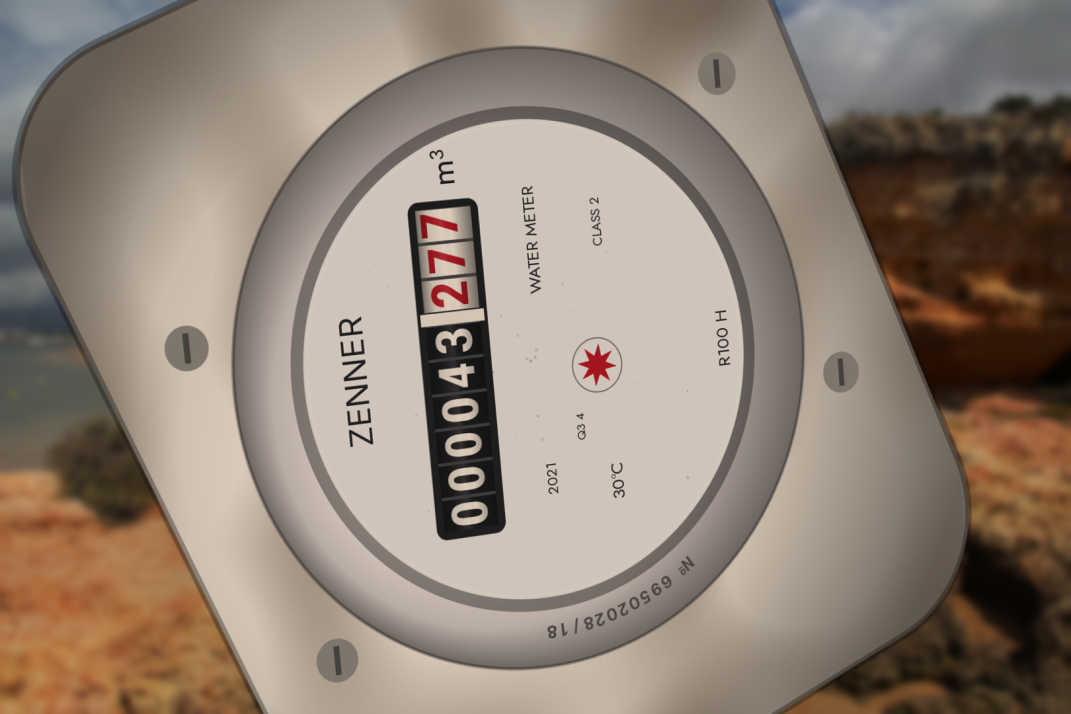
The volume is 43.277 m³
